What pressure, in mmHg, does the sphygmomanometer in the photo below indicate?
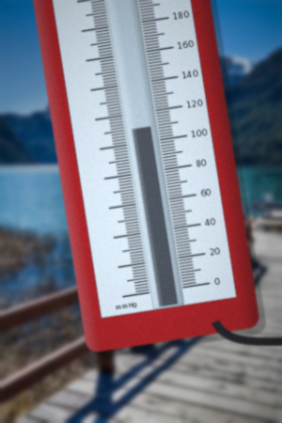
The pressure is 110 mmHg
